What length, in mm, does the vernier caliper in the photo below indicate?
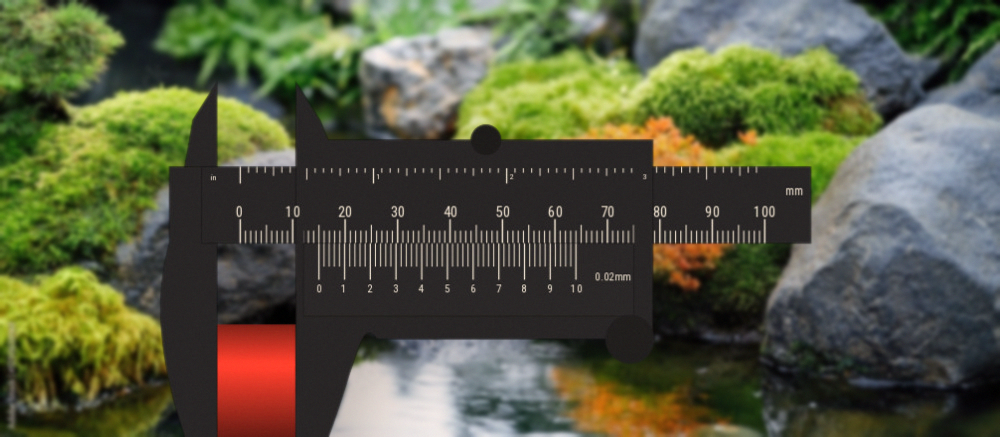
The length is 15.0 mm
